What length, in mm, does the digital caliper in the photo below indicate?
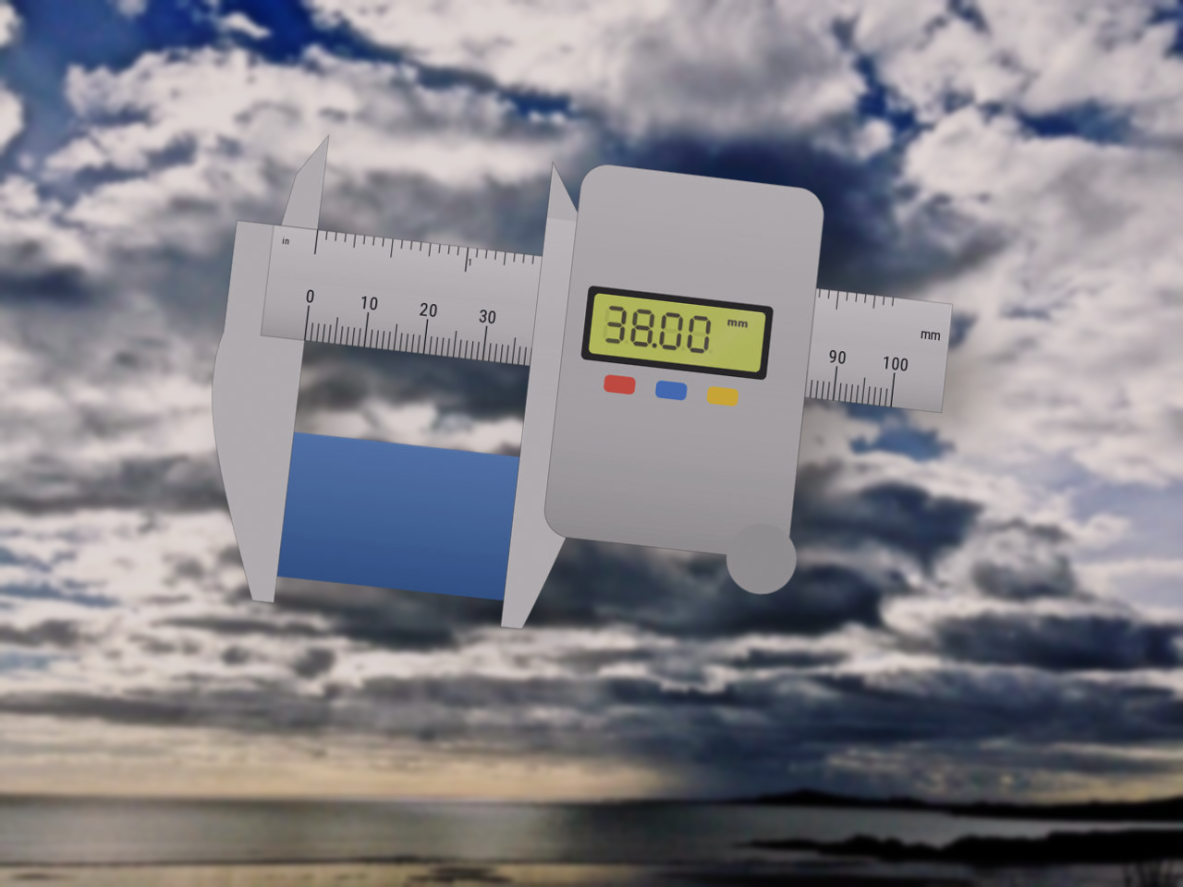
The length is 38.00 mm
